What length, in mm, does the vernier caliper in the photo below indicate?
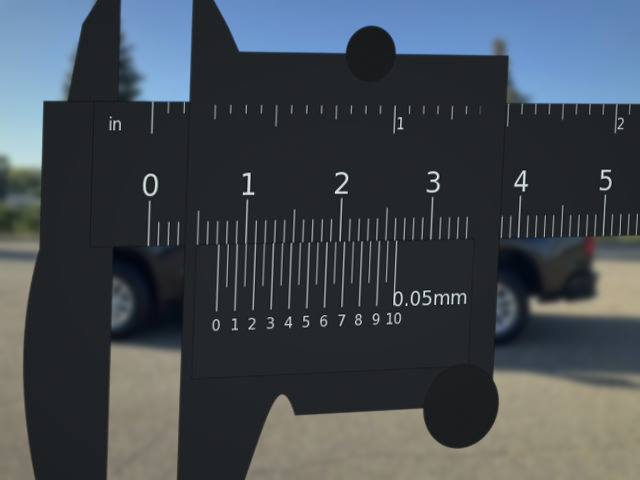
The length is 7.2 mm
